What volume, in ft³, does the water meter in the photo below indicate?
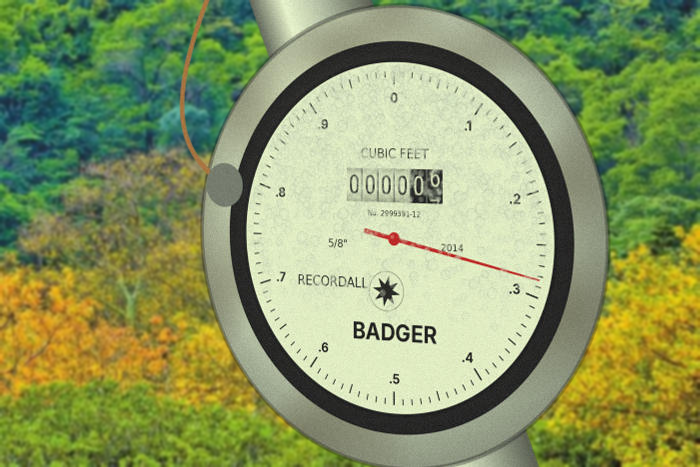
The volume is 6.28 ft³
